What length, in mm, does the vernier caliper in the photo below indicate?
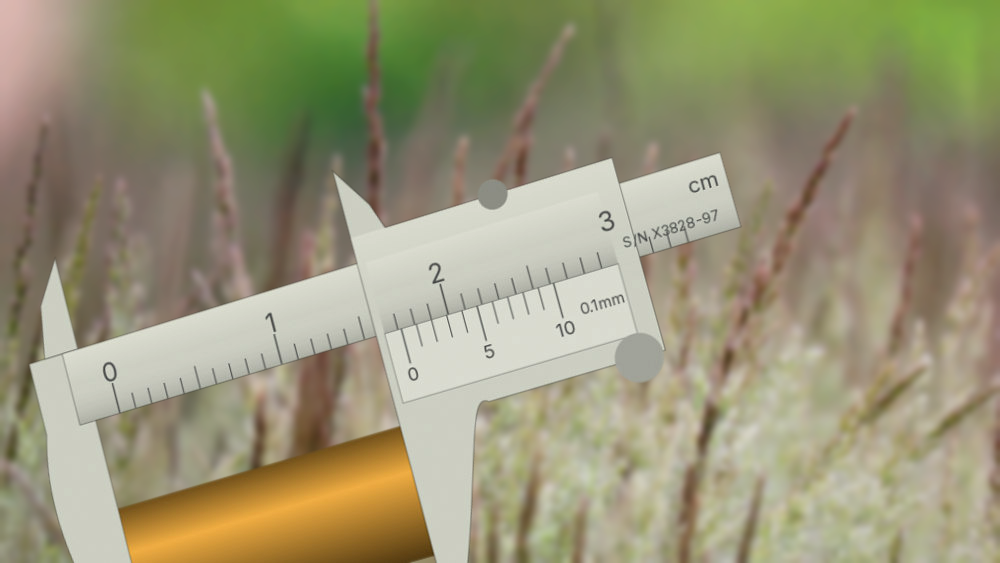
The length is 17.2 mm
